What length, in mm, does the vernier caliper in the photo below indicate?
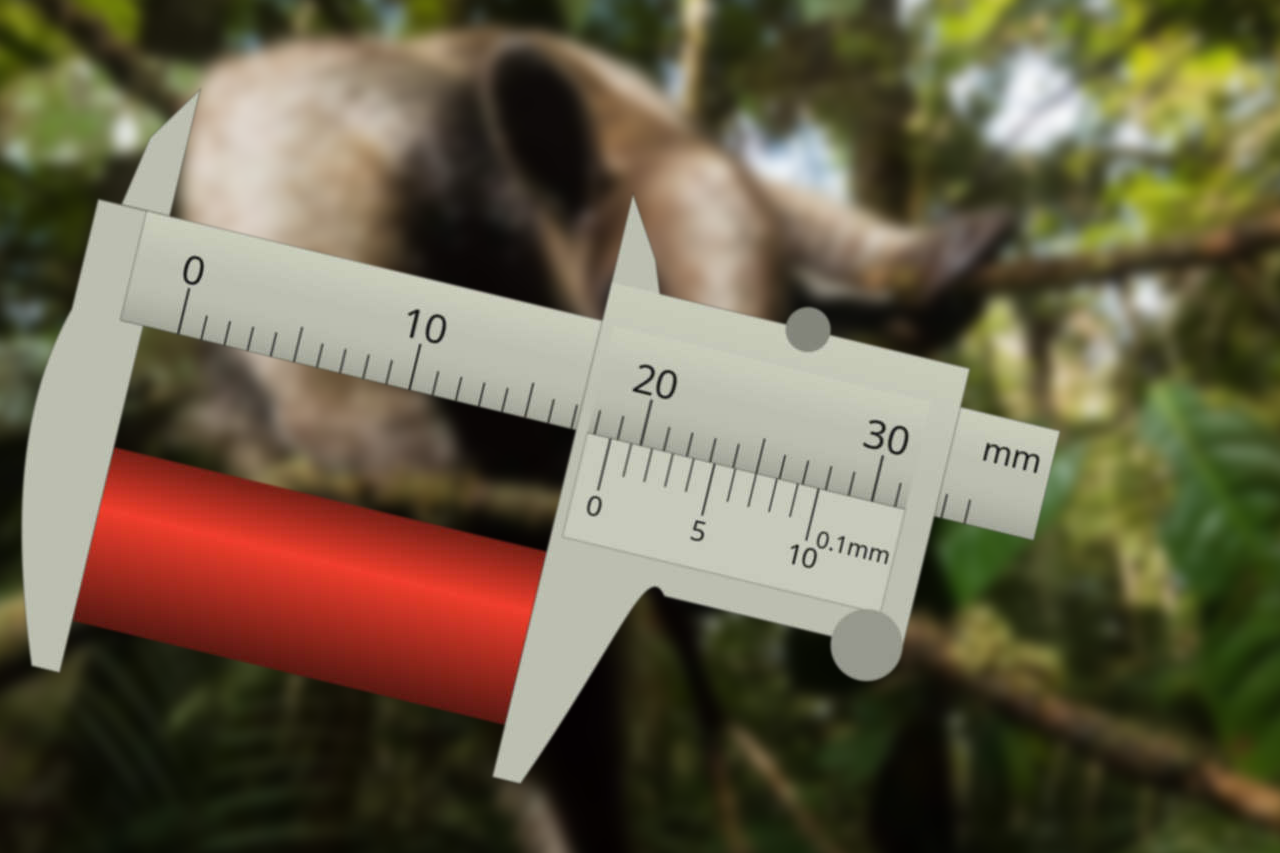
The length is 18.7 mm
